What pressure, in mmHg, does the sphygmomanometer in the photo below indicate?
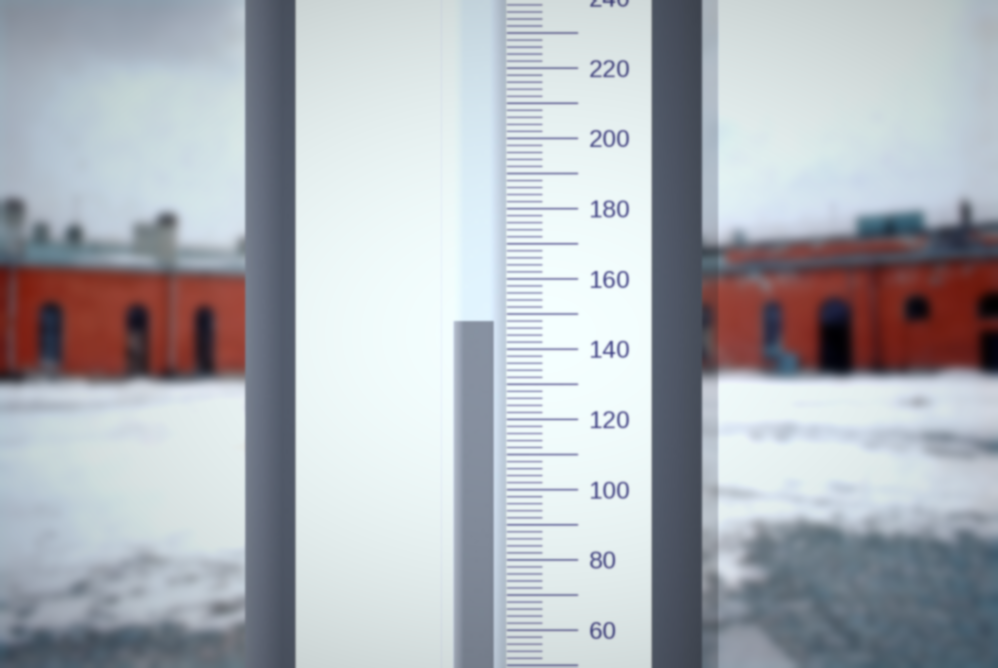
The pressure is 148 mmHg
